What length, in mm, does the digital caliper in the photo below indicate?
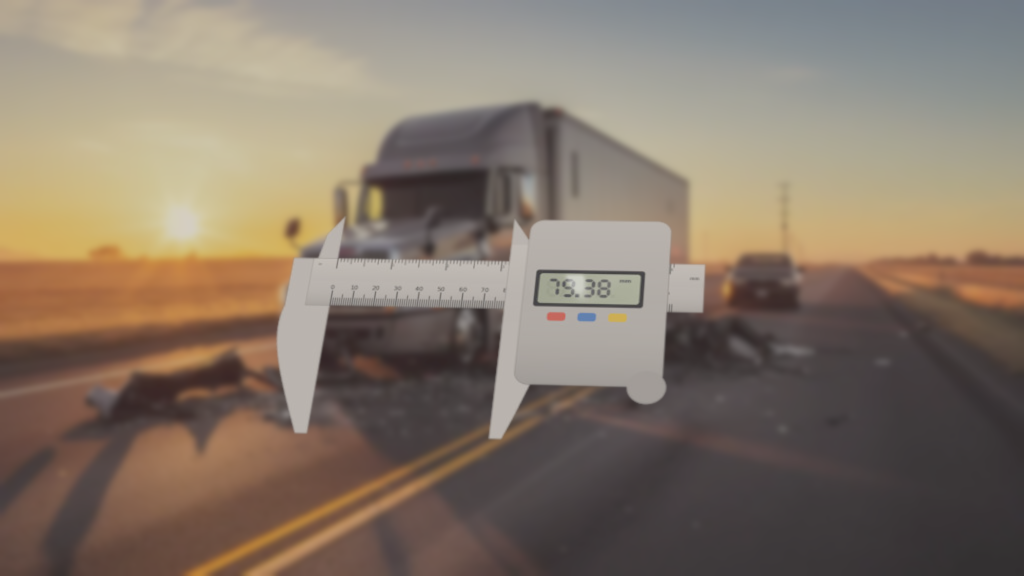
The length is 79.38 mm
